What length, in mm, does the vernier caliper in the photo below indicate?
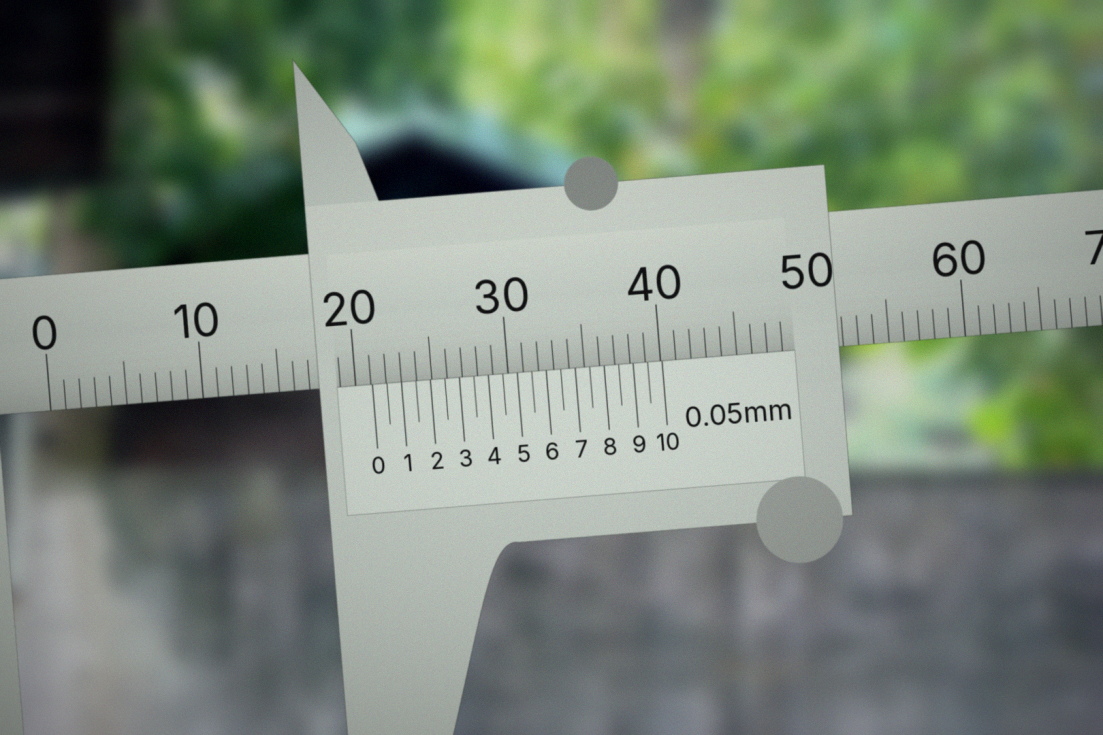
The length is 21.1 mm
